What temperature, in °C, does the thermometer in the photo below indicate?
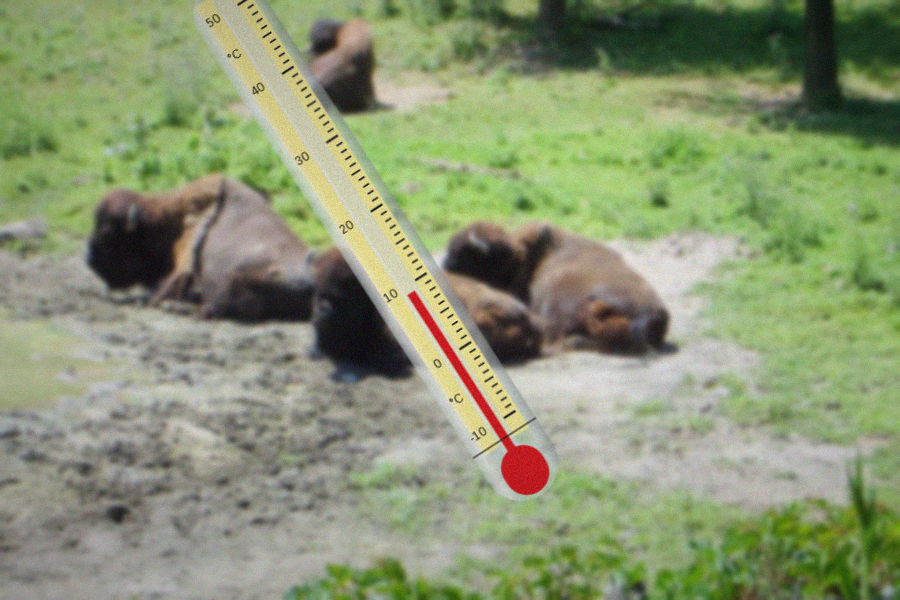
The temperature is 9 °C
